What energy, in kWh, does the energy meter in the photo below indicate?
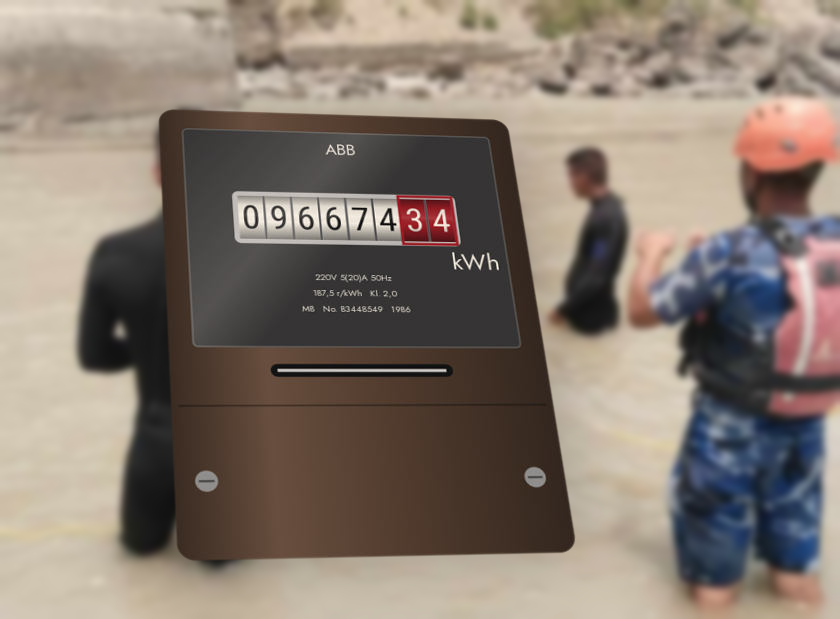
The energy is 96674.34 kWh
